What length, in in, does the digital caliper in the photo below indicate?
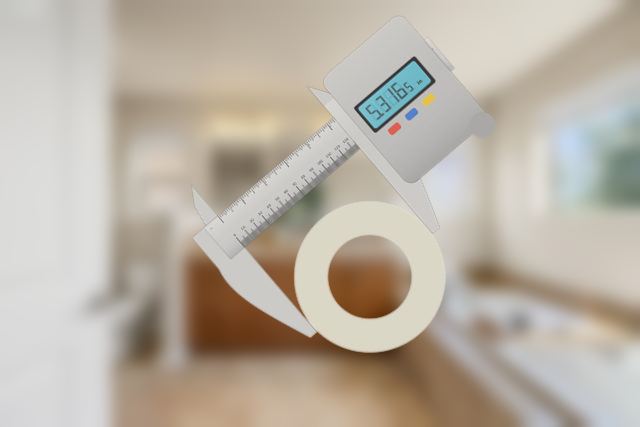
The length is 5.3165 in
